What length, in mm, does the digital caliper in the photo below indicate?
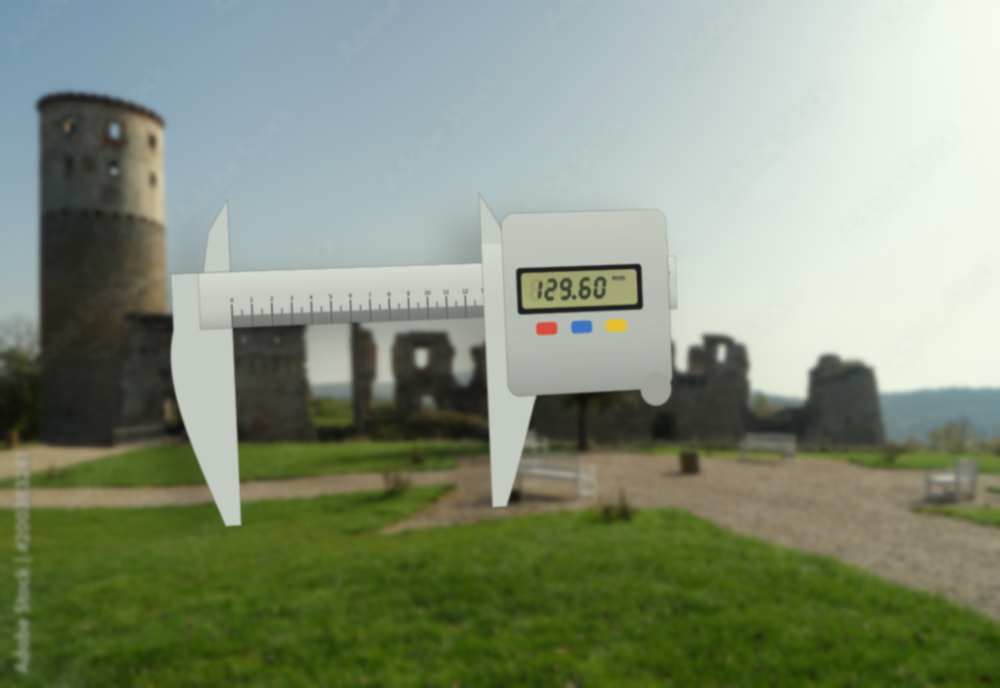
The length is 129.60 mm
